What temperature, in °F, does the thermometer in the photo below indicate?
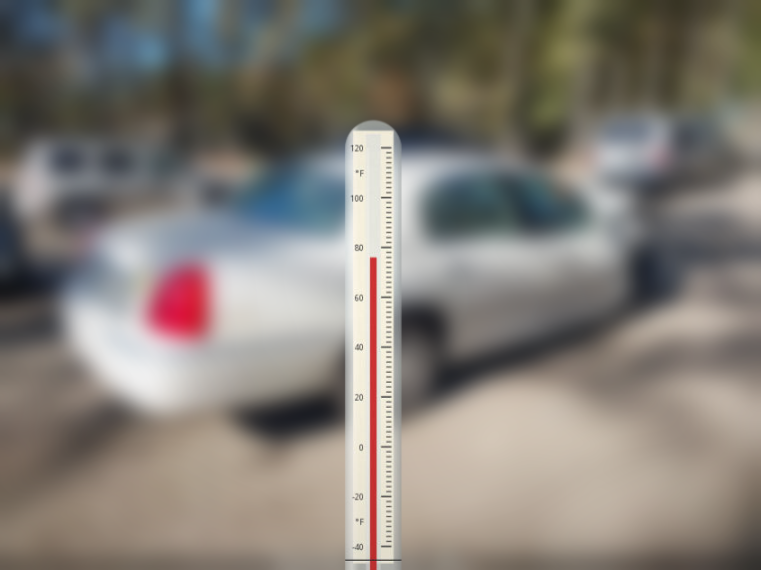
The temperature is 76 °F
